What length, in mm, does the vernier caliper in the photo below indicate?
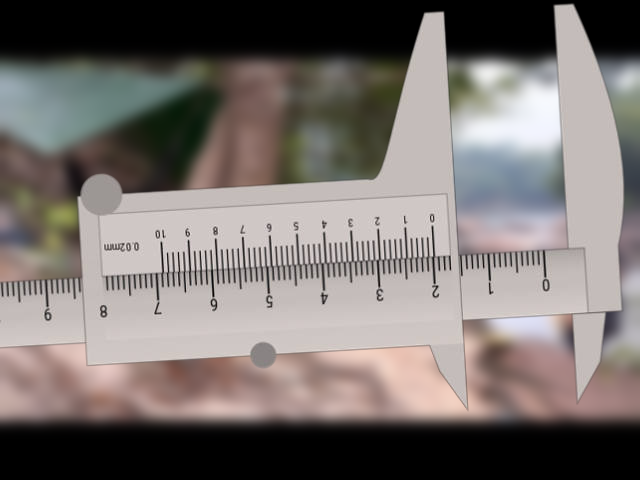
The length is 19.8 mm
